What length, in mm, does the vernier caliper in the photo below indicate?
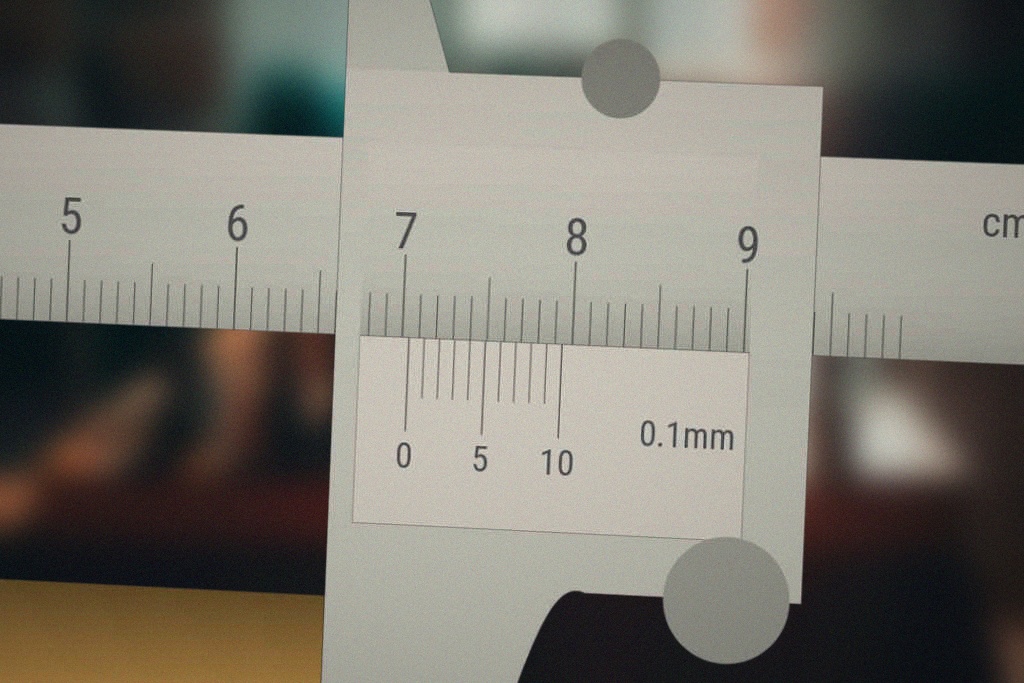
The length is 70.4 mm
